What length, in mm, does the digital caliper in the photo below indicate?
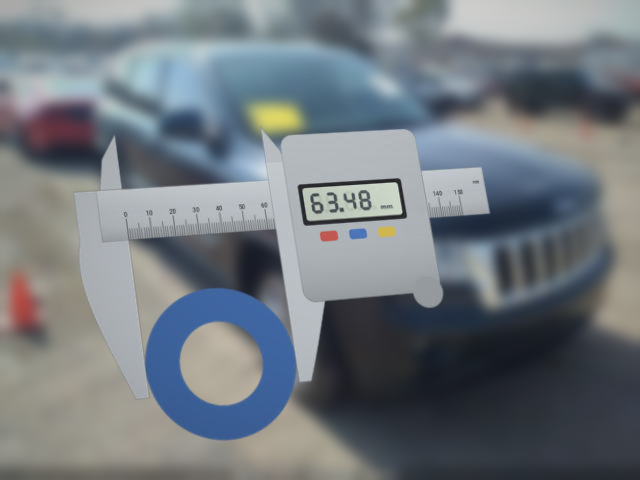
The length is 63.48 mm
